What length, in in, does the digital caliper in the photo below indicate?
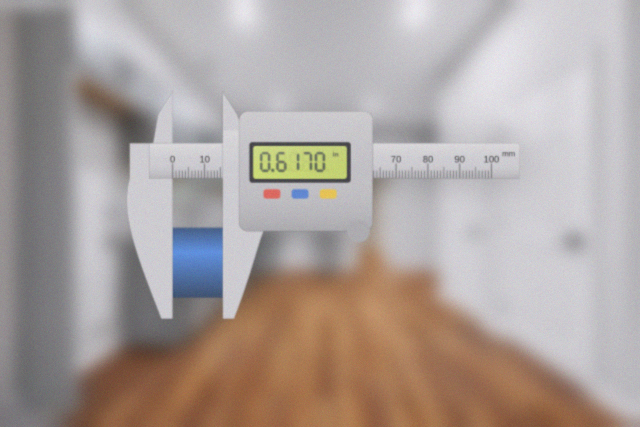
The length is 0.6170 in
